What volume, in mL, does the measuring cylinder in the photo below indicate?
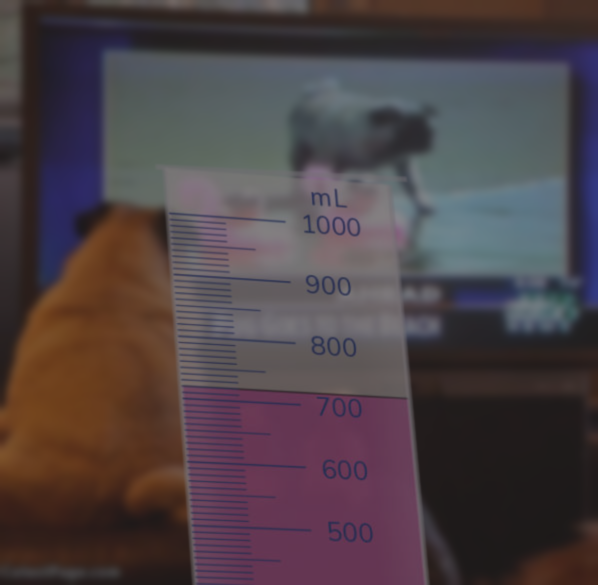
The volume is 720 mL
